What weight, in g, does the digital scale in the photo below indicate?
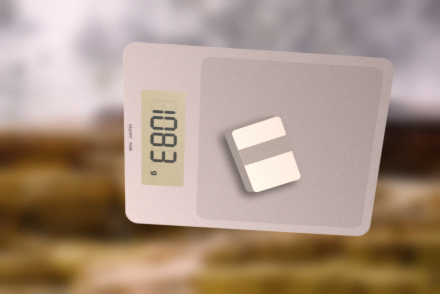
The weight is 1083 g
